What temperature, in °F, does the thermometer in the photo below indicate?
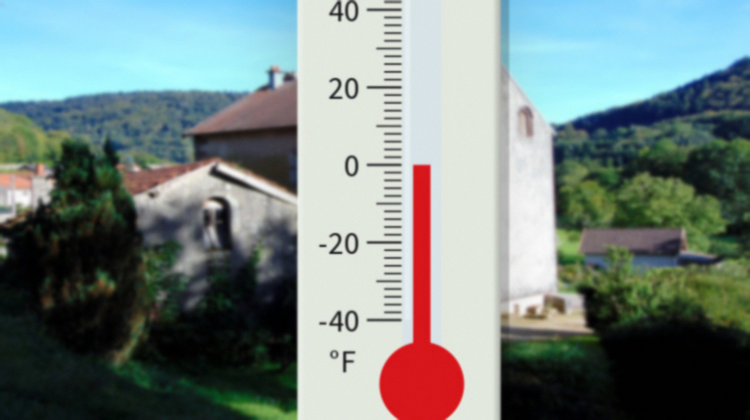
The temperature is 0 °F
